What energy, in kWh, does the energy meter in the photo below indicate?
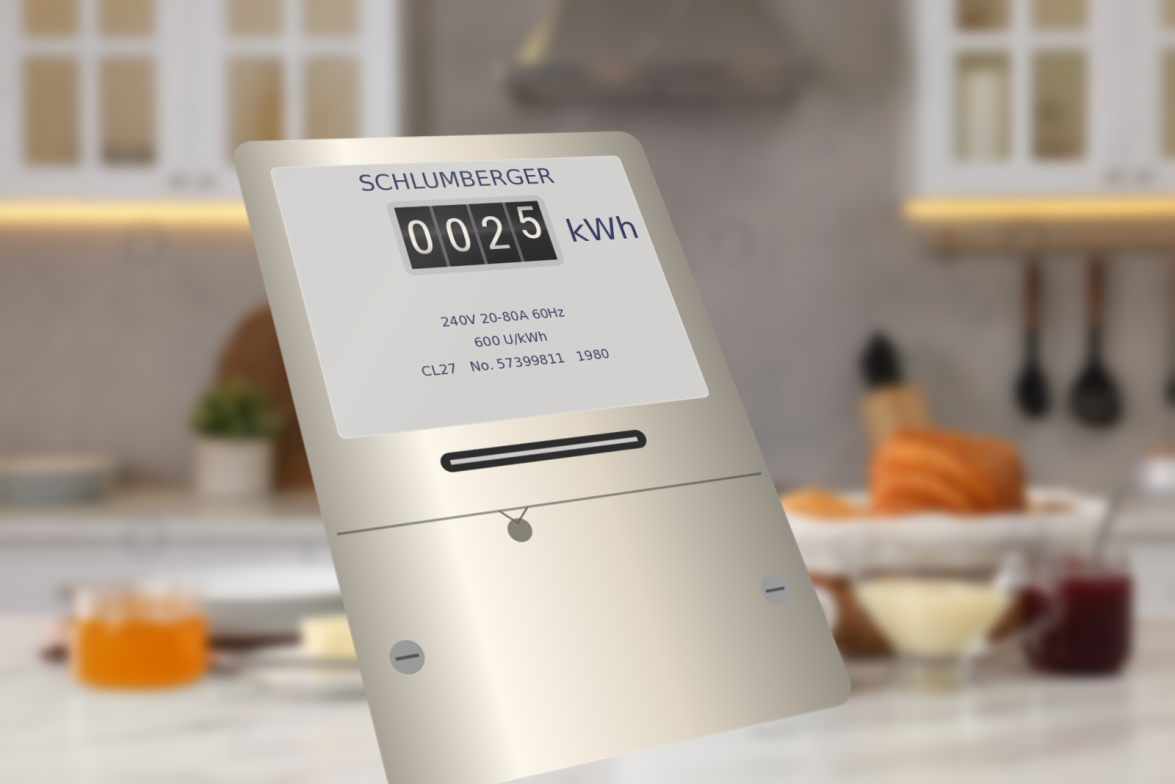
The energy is 25 kWh
